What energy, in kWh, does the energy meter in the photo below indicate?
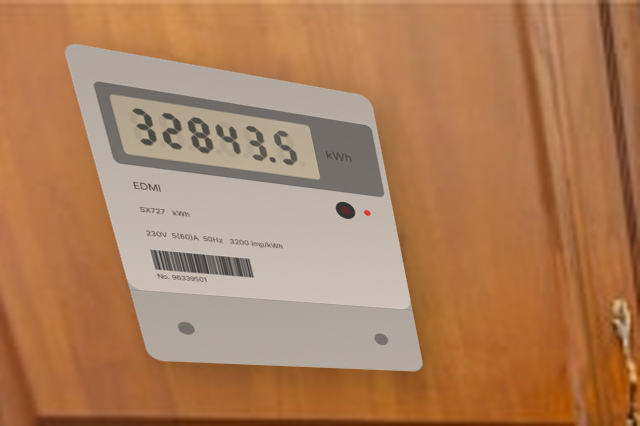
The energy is 32843.5 kWh
